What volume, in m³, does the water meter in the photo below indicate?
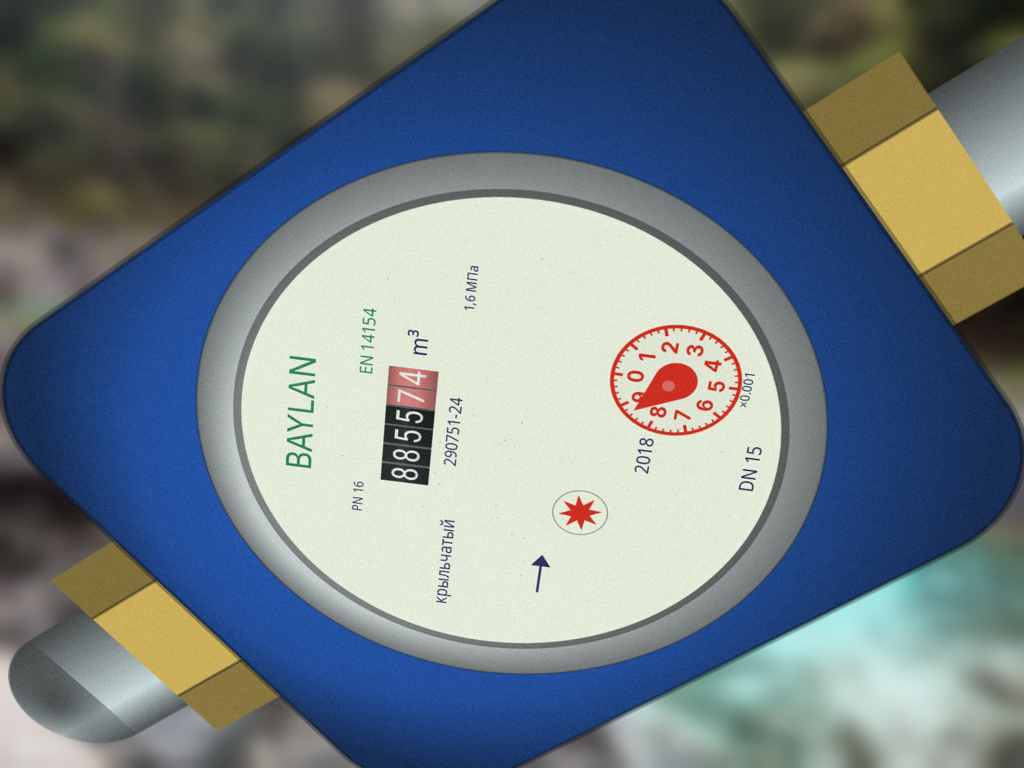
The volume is 8855.748 m³
